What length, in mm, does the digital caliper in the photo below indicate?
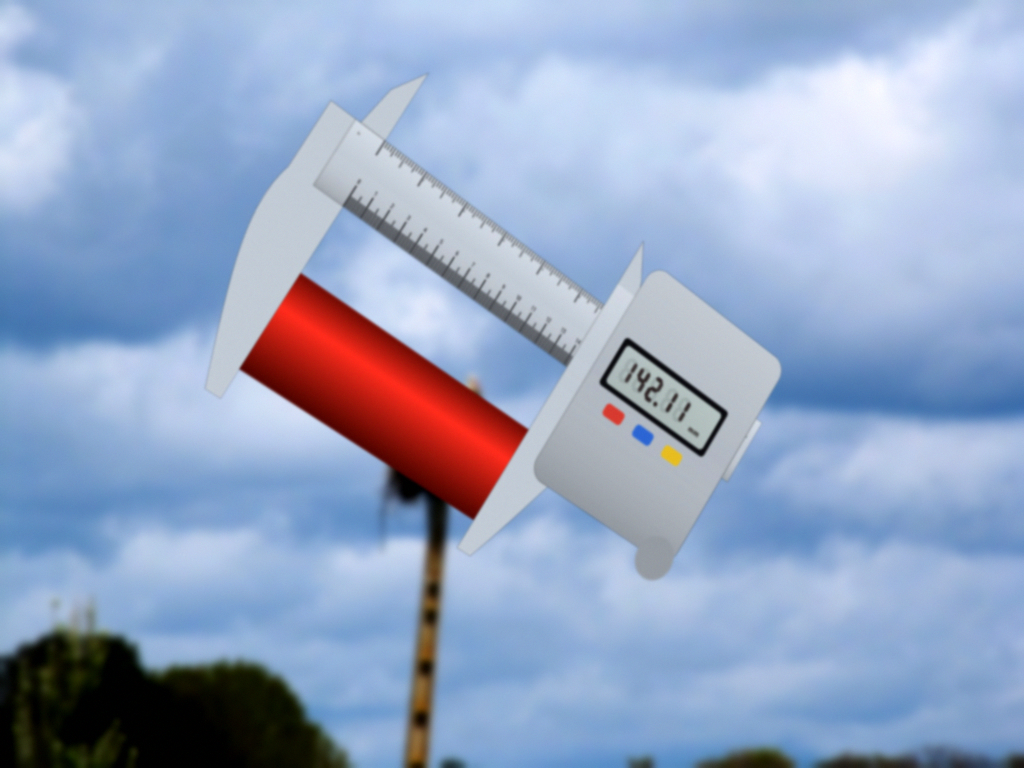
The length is 142.11 mm
